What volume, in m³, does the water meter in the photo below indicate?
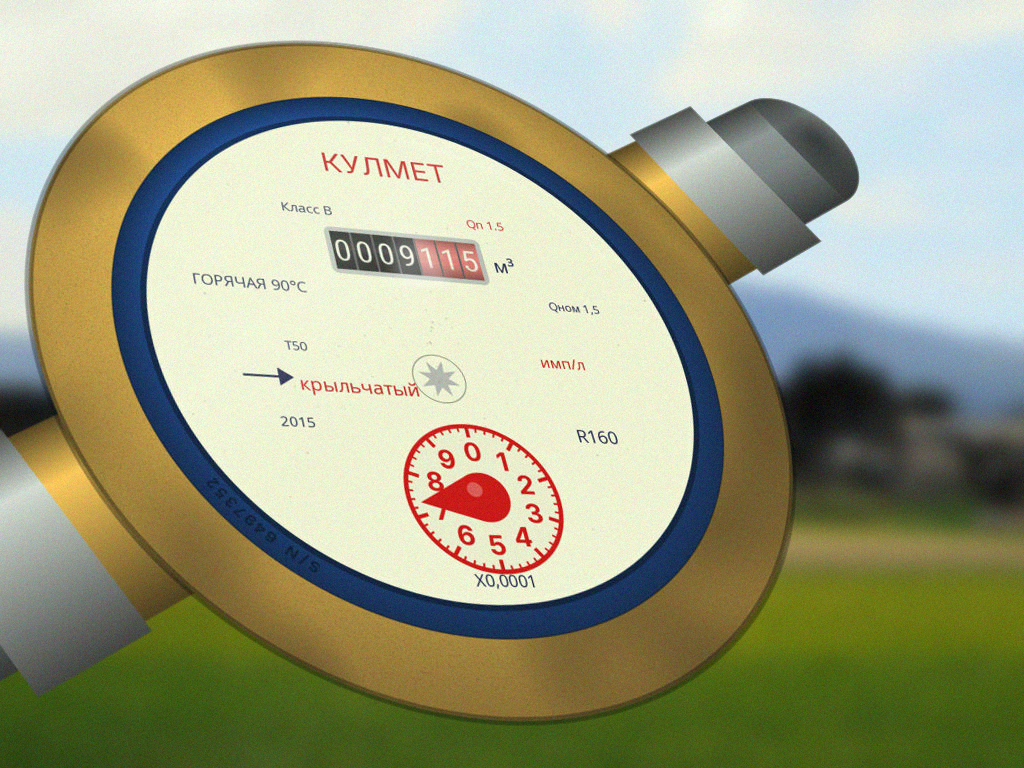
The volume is 9.1157 m³
